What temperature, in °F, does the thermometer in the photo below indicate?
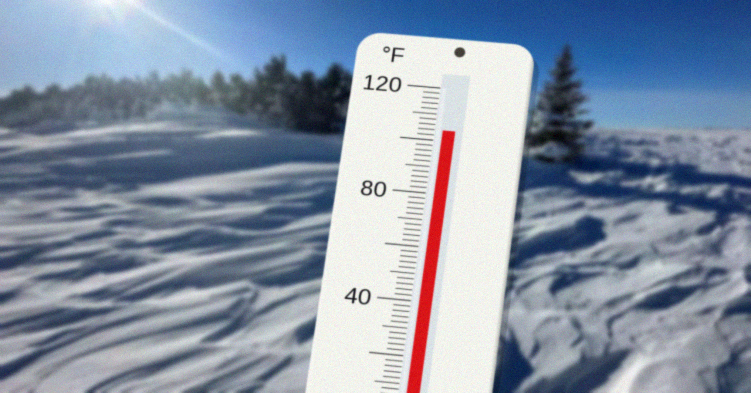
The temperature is 104 °F
